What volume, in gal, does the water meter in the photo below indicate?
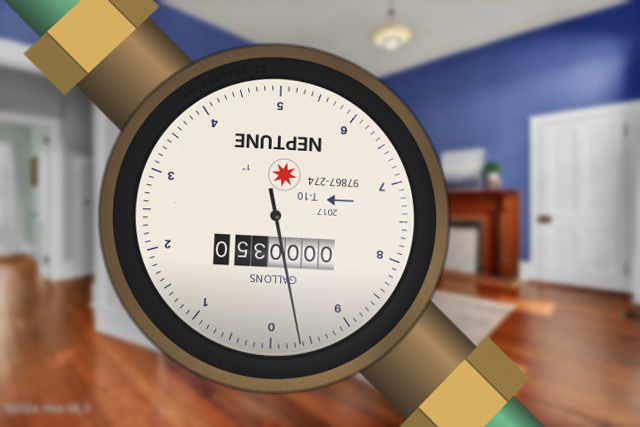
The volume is 349.6 gal
